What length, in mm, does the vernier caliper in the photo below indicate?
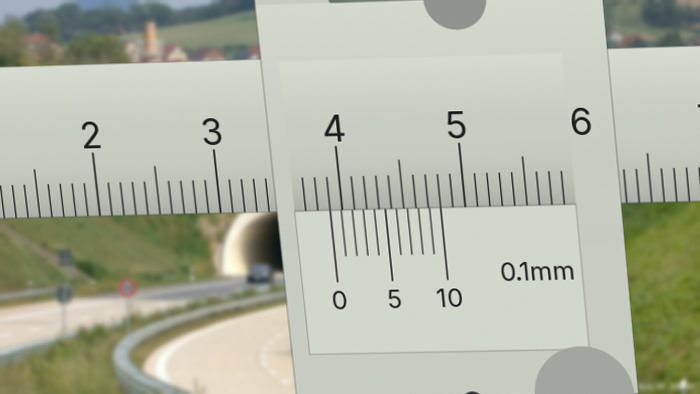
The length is 39.0 mm
